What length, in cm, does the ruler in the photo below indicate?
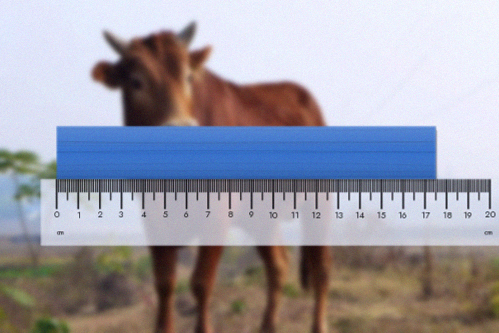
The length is 17.5 cm
